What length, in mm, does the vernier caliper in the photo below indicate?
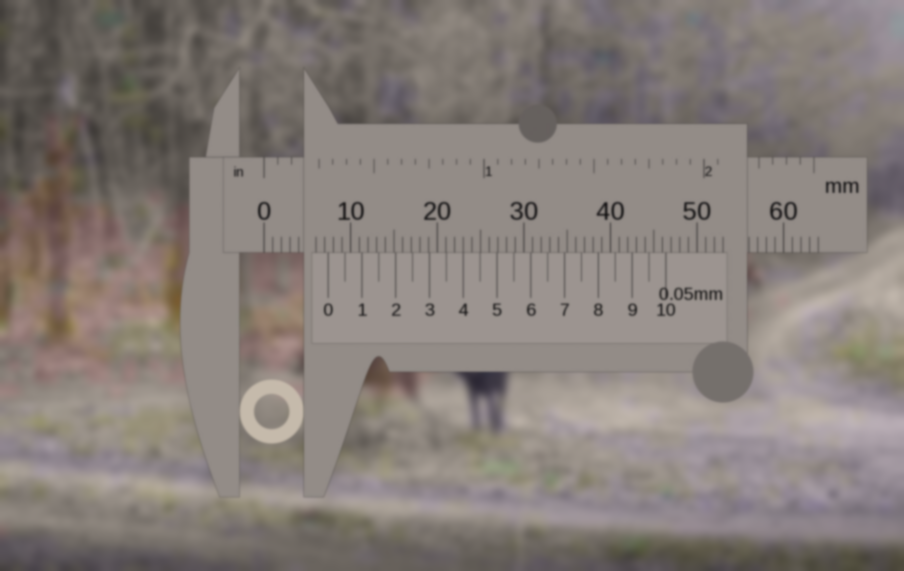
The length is 7.4 mm
